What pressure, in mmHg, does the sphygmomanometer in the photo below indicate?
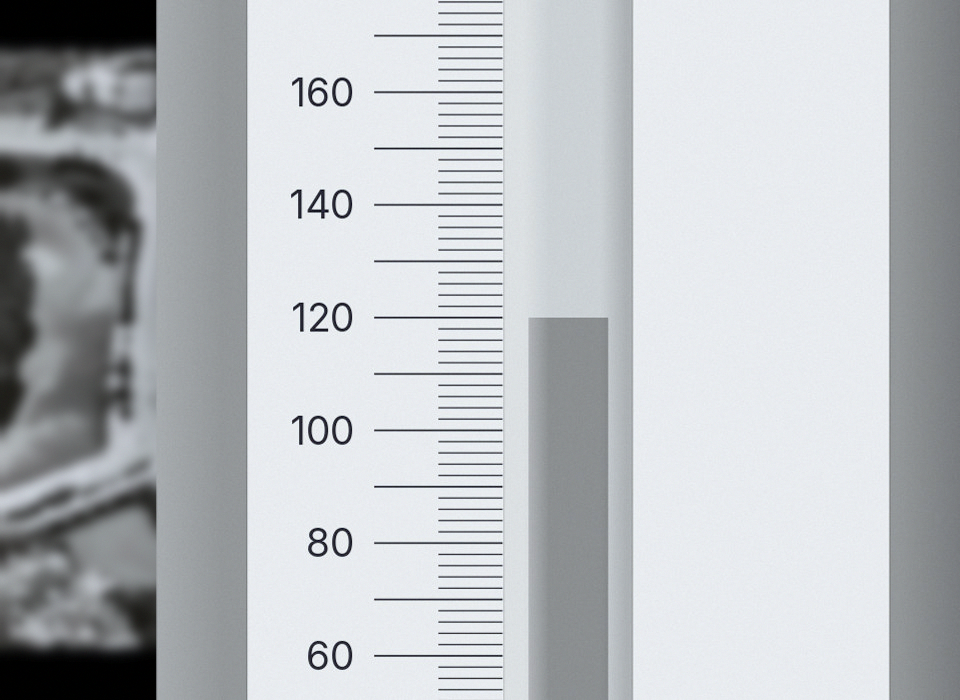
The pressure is 120 mmHg
